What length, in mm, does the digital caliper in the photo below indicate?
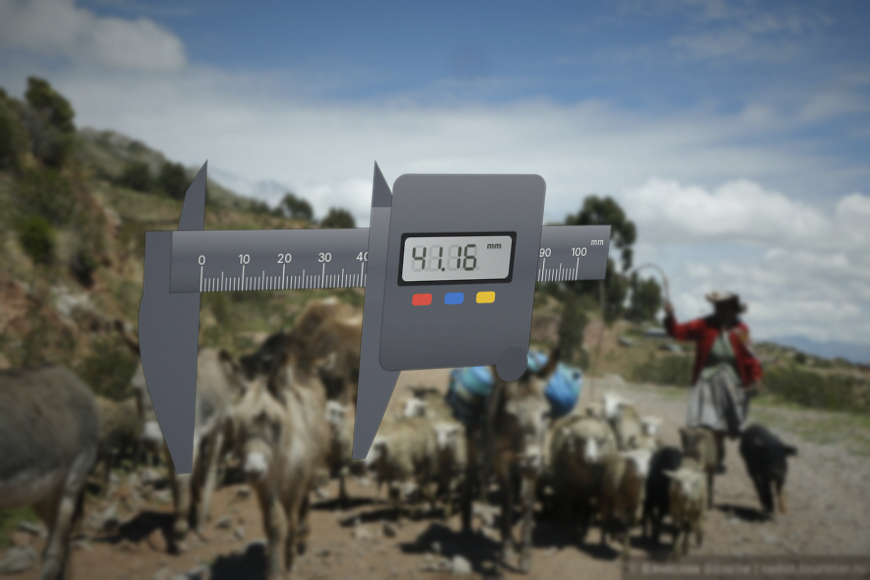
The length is 41.16 mm
